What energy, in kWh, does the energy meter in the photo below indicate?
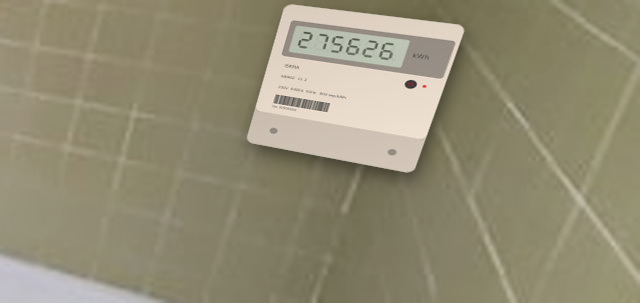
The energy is 275626 kWh
